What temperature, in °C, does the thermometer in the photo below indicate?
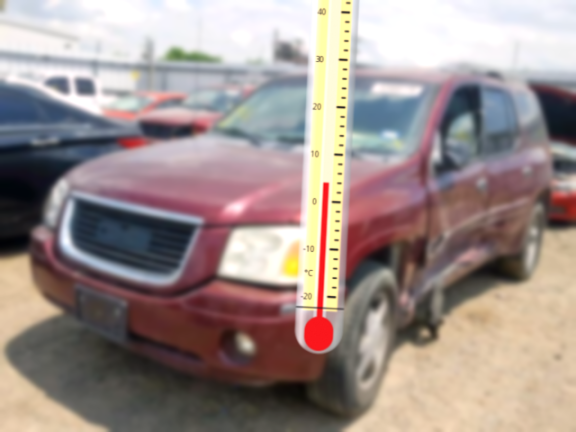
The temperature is 4 °C
